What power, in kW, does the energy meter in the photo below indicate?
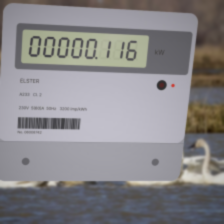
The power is 0.116 kW
